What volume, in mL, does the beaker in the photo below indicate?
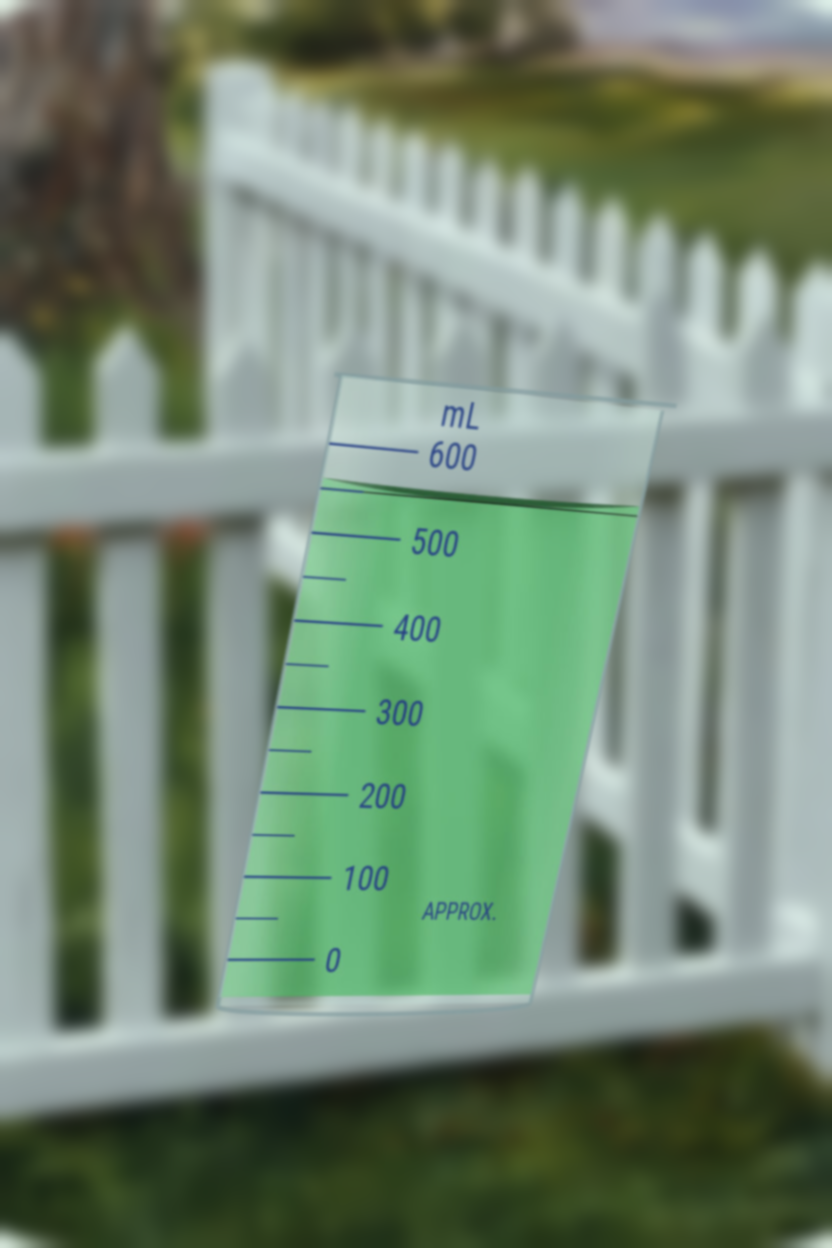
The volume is 550 mL
